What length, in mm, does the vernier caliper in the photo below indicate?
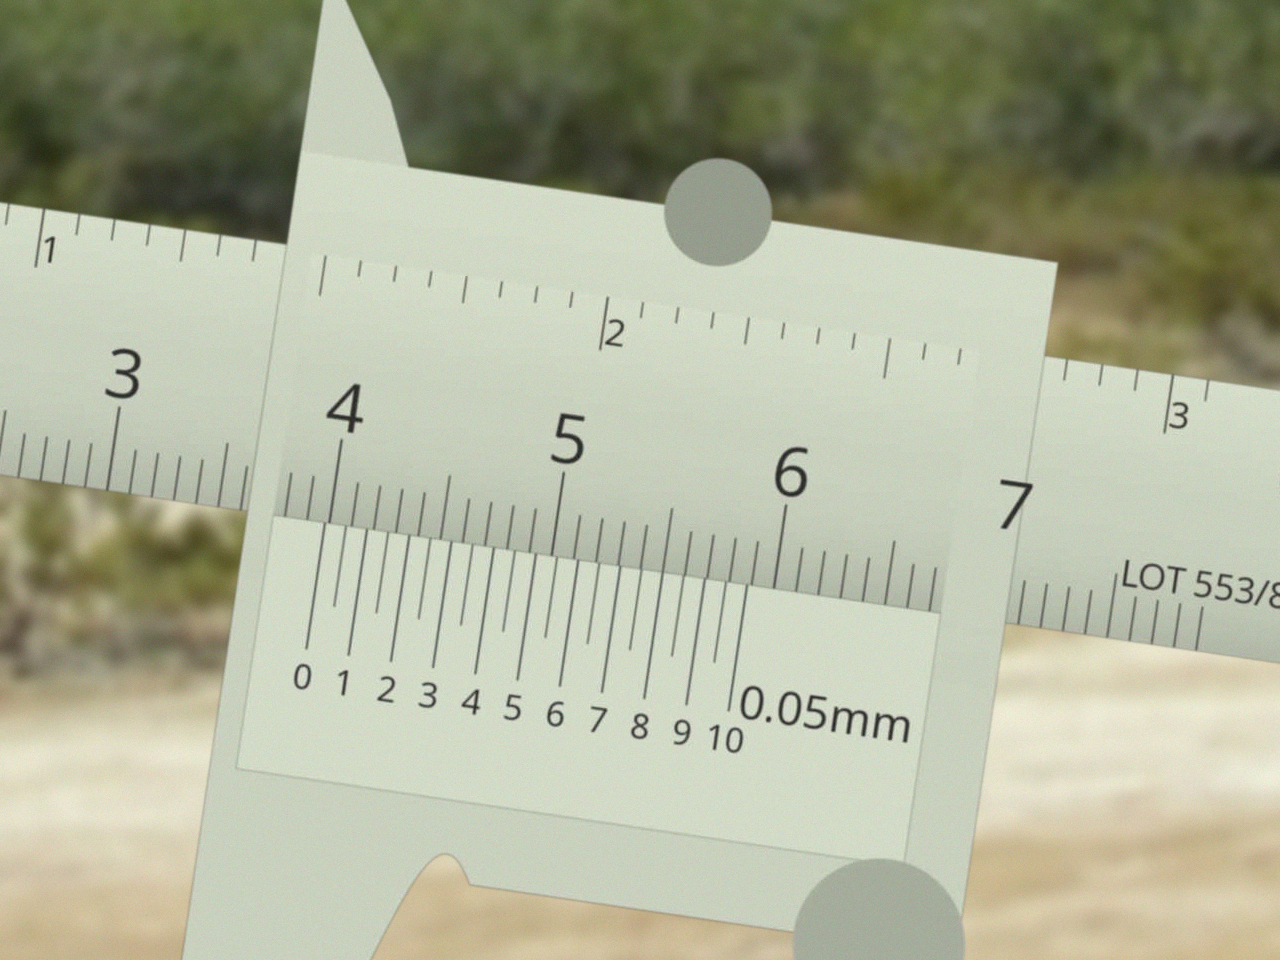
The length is 39.8 mm
